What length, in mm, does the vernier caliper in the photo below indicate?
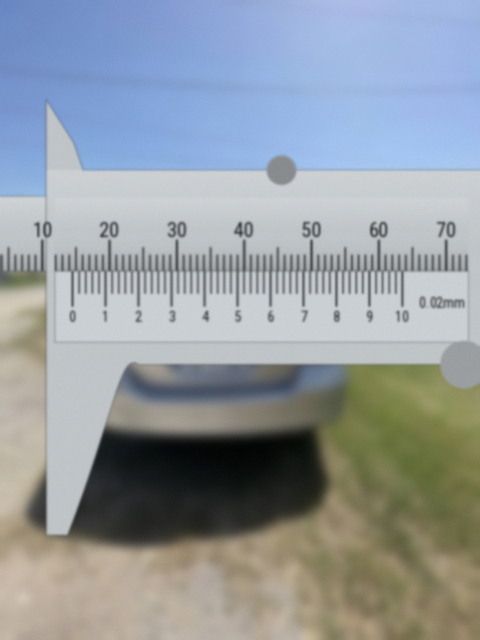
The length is 14.5 mm
